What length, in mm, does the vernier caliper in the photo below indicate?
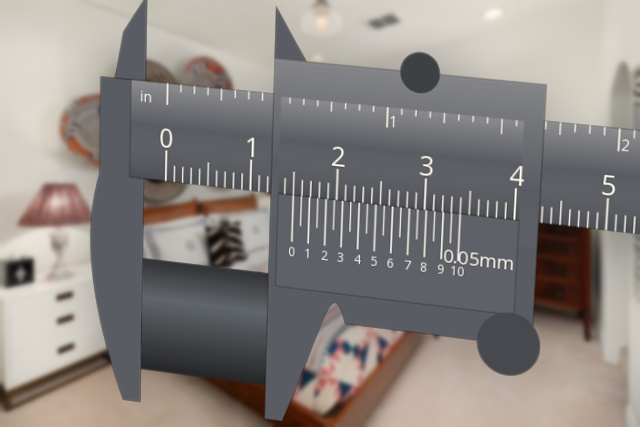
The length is 15.0 mm
